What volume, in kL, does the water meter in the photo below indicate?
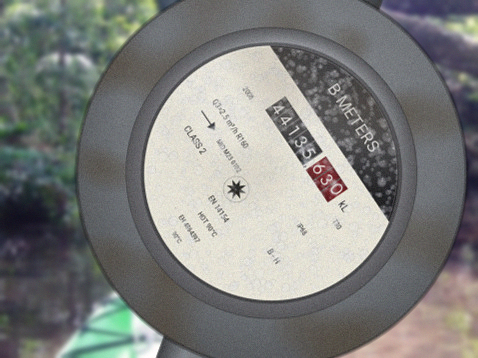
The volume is 44135.630 kL
